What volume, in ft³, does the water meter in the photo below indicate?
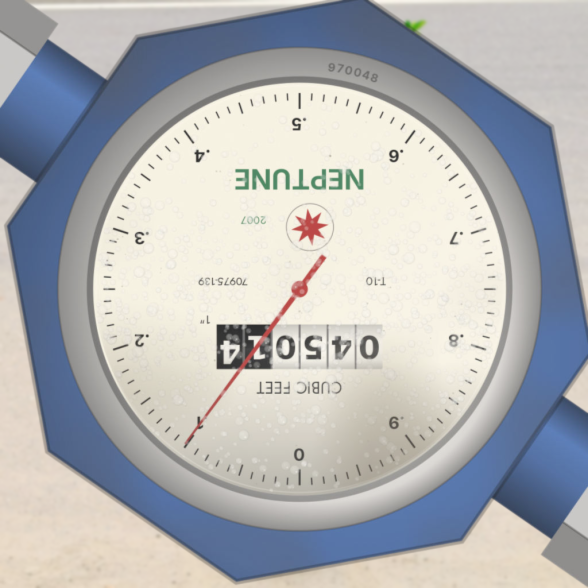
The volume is 45014.10 ft³
